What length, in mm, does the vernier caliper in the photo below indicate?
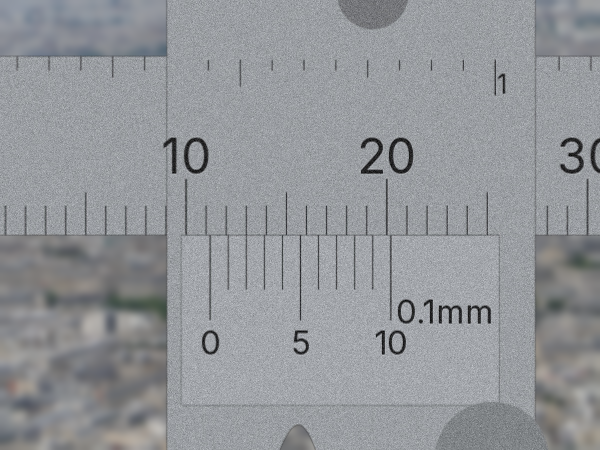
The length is 11.2 mm
